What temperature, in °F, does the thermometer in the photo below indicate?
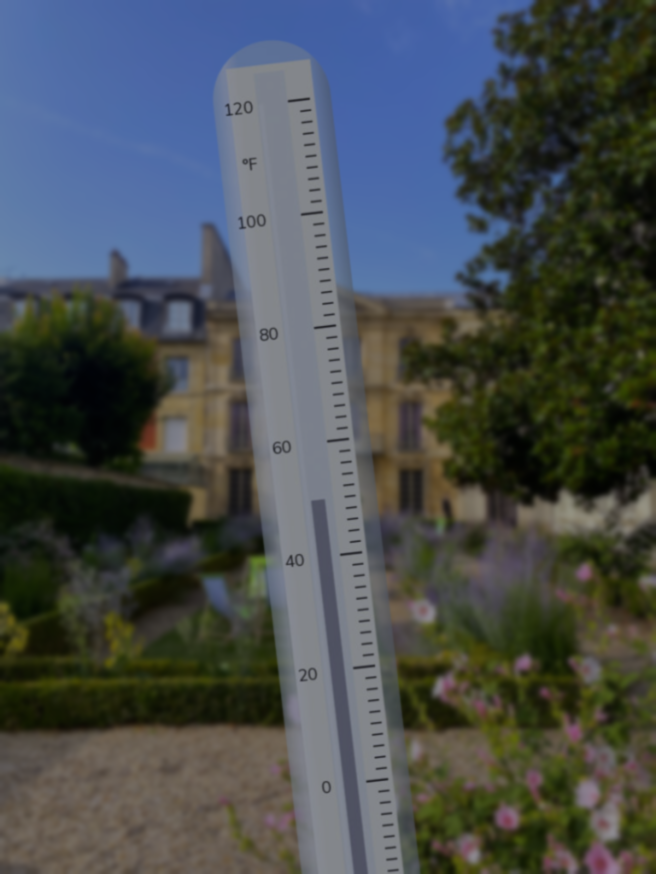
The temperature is 50 °F
